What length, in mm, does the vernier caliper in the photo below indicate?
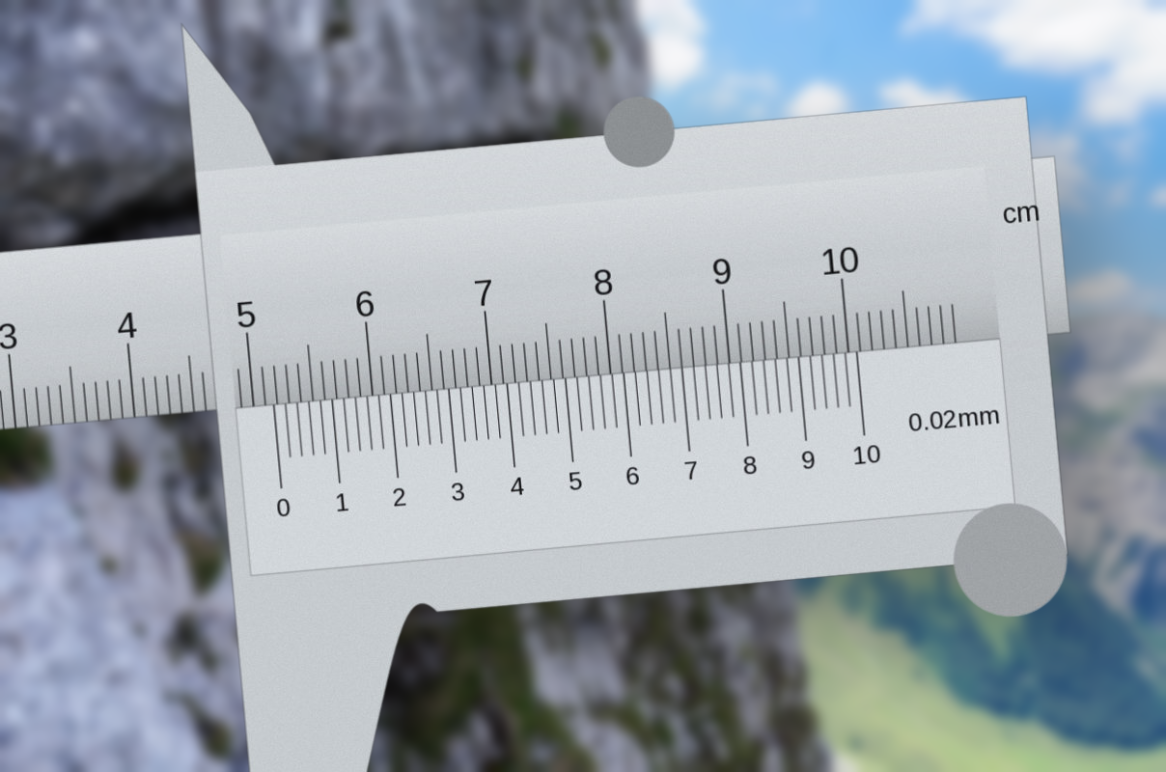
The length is 51.7 mm
